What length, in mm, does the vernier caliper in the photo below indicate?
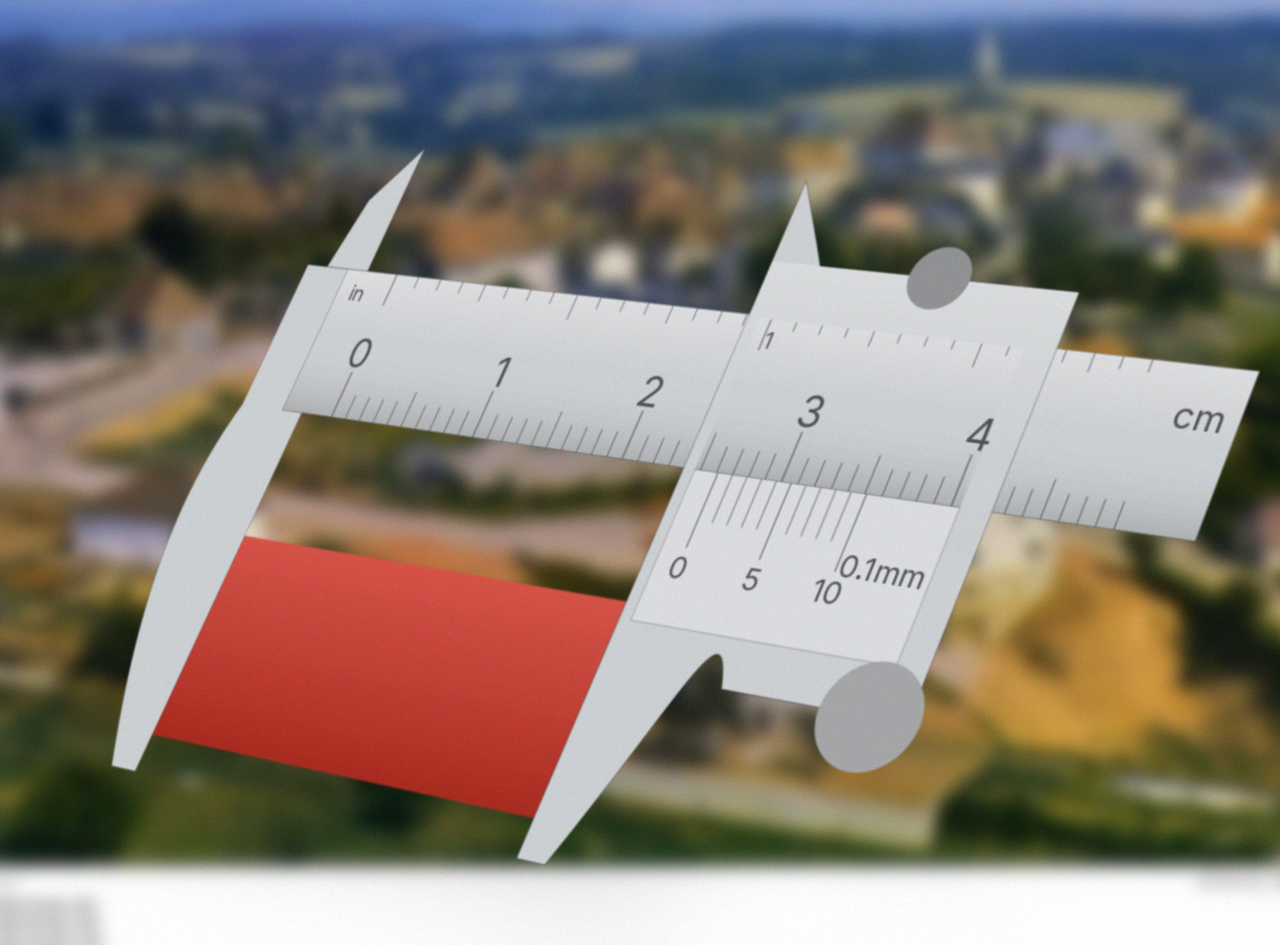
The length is 26.1 mm
